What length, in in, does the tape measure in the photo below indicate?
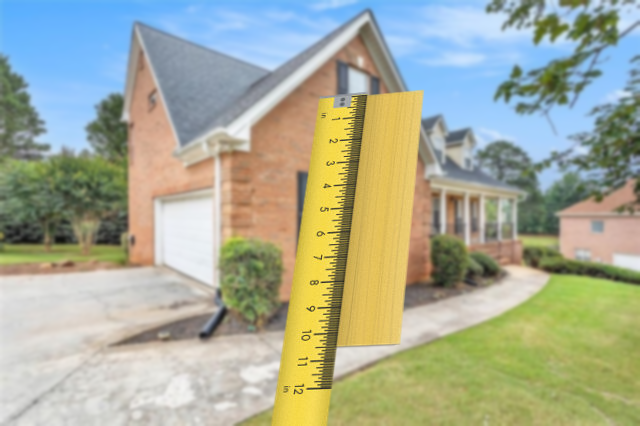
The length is 10.5 in
